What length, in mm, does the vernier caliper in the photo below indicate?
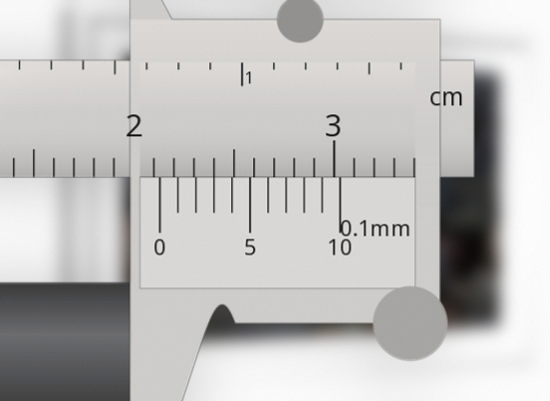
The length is 21.3 mm
